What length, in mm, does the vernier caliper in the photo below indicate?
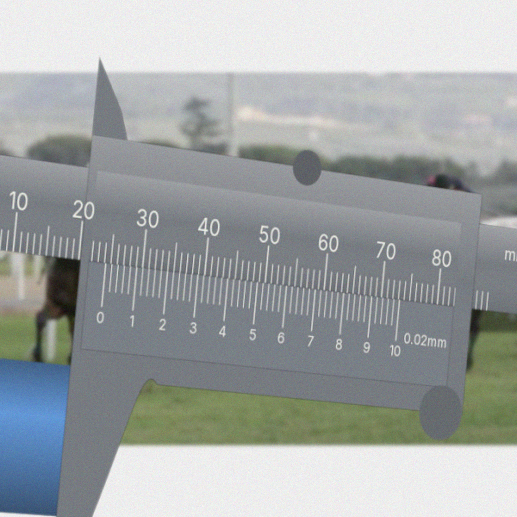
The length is 24.2 mm
